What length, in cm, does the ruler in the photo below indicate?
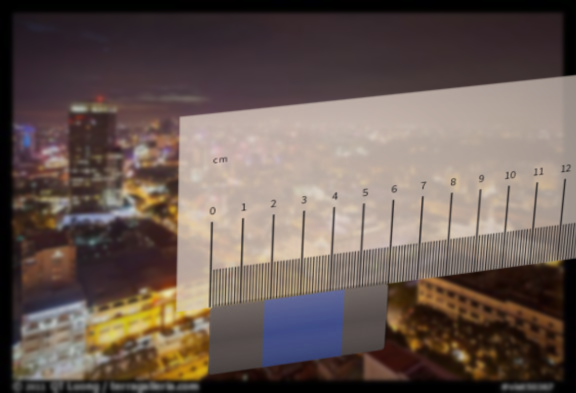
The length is 6 cm
